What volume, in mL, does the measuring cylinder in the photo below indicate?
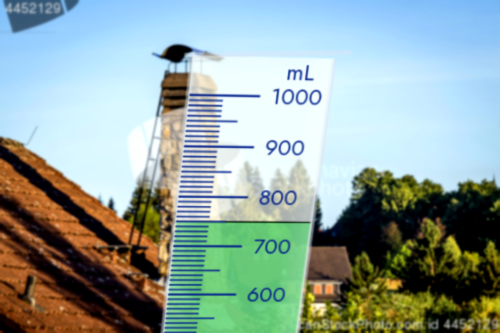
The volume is 750 mL
